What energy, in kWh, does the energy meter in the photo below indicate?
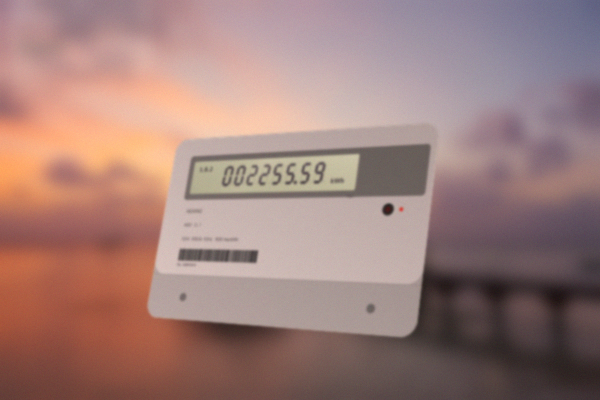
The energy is 2255.59 kWh
